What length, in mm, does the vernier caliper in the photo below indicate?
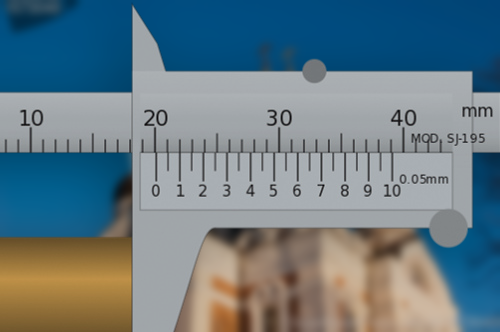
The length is 20.1 mm
